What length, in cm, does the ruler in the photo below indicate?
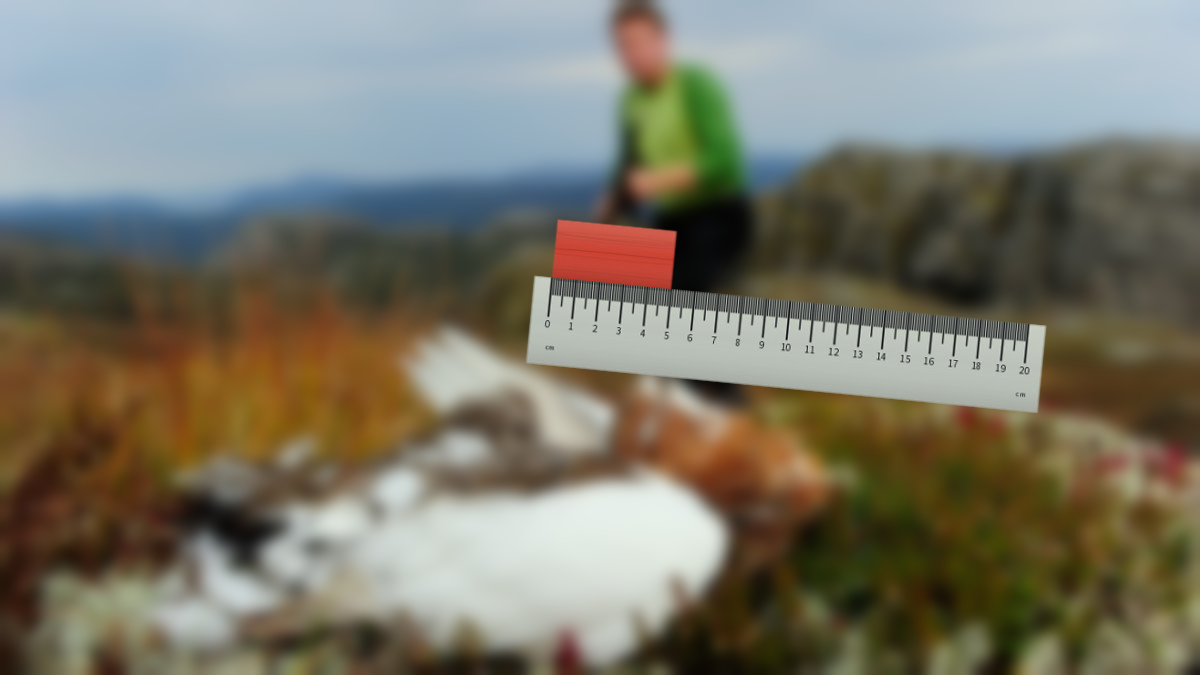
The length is 5 cm
